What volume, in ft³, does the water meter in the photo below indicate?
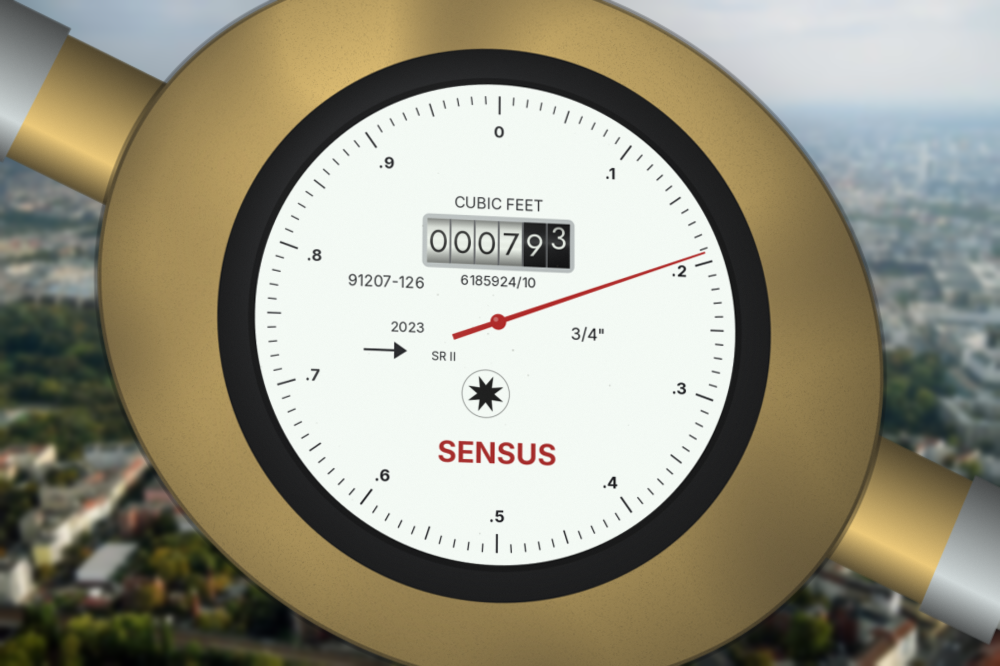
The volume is 793.19 ft³
